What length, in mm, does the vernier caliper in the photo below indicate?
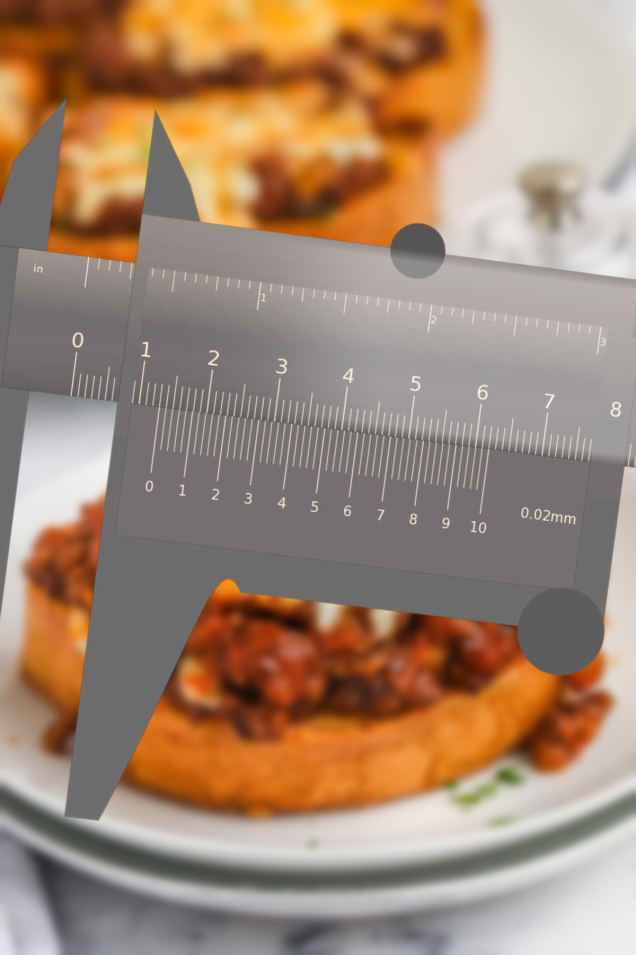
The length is 13.0 mm
